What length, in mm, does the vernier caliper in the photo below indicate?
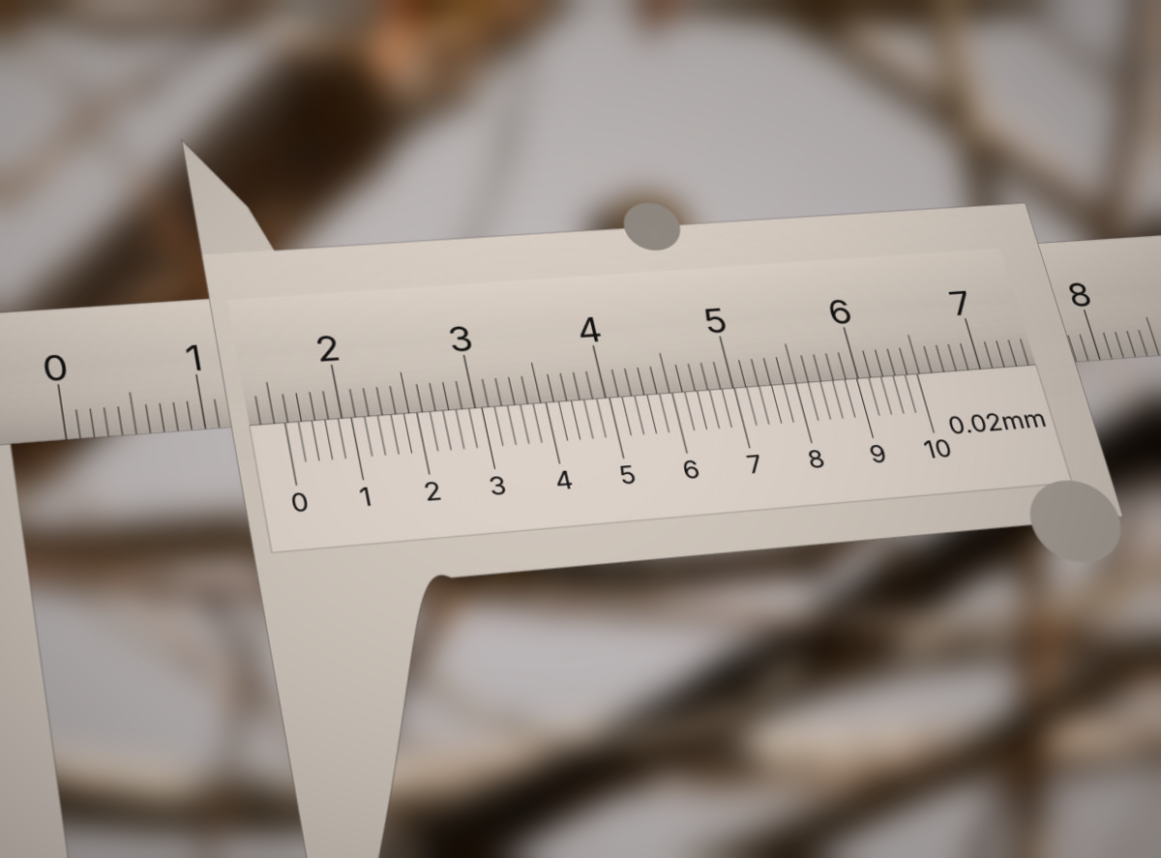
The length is 15.8 mm
